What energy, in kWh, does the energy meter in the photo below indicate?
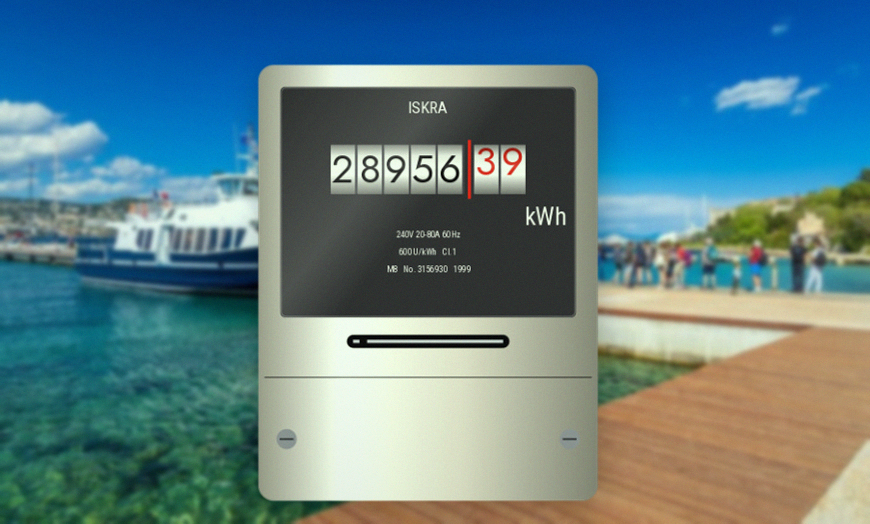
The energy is 28956.39 kWh
